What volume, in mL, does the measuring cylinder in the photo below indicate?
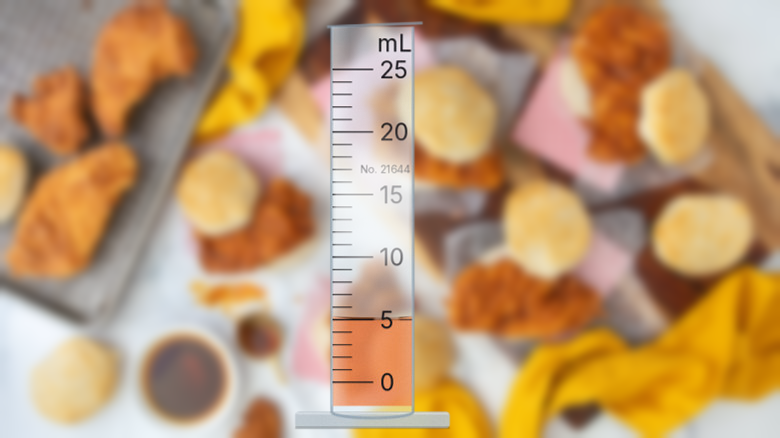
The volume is 5 mL
